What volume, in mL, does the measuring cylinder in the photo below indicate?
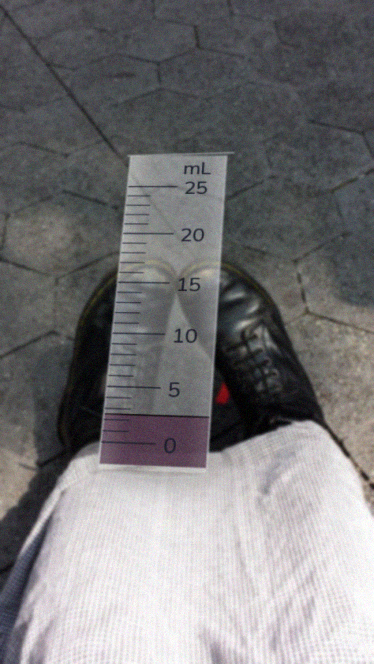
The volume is 2.5 mL
